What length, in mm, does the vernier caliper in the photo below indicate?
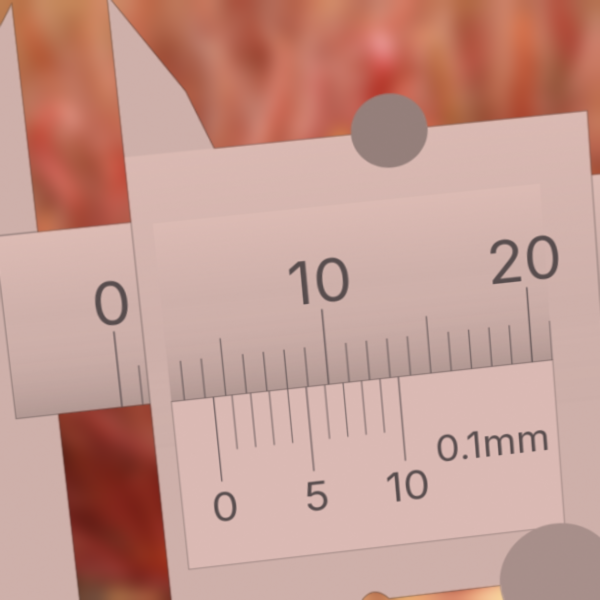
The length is 4.4 mm
